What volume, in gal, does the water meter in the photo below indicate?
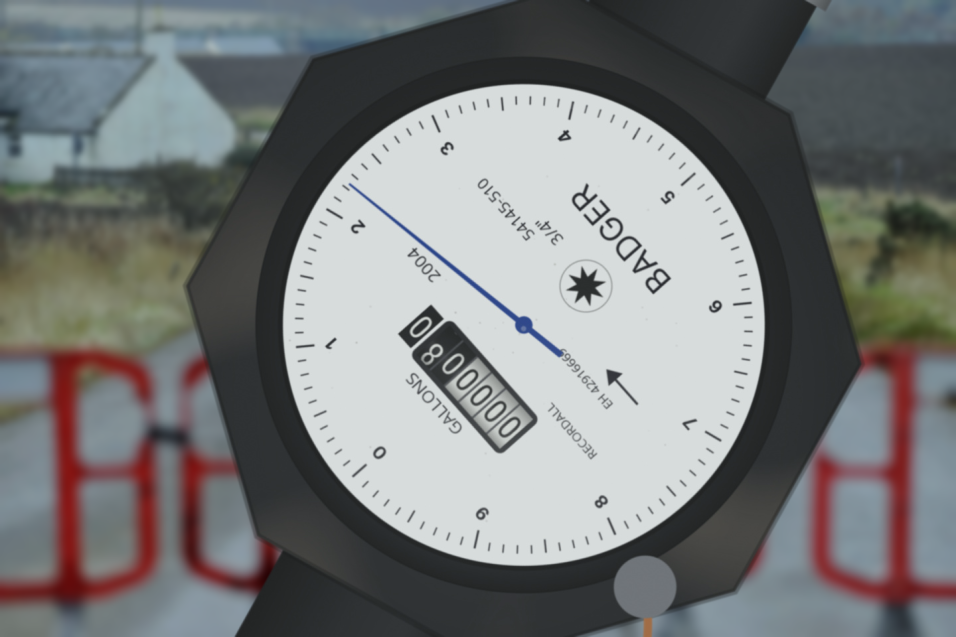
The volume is 82.2 gal
